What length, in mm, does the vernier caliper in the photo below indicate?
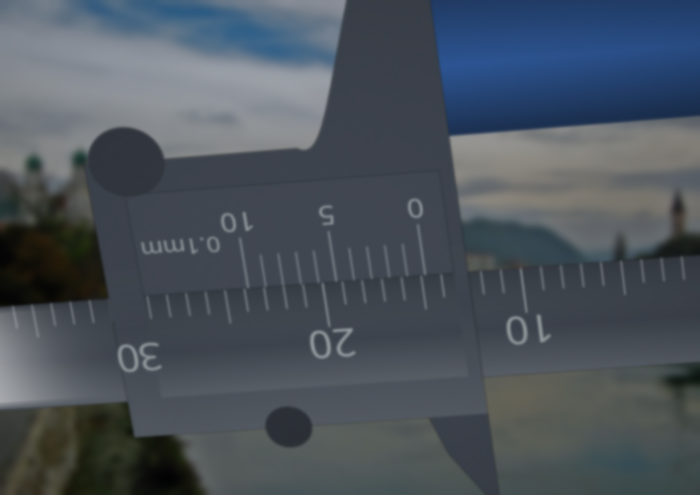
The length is 14.8 mm
